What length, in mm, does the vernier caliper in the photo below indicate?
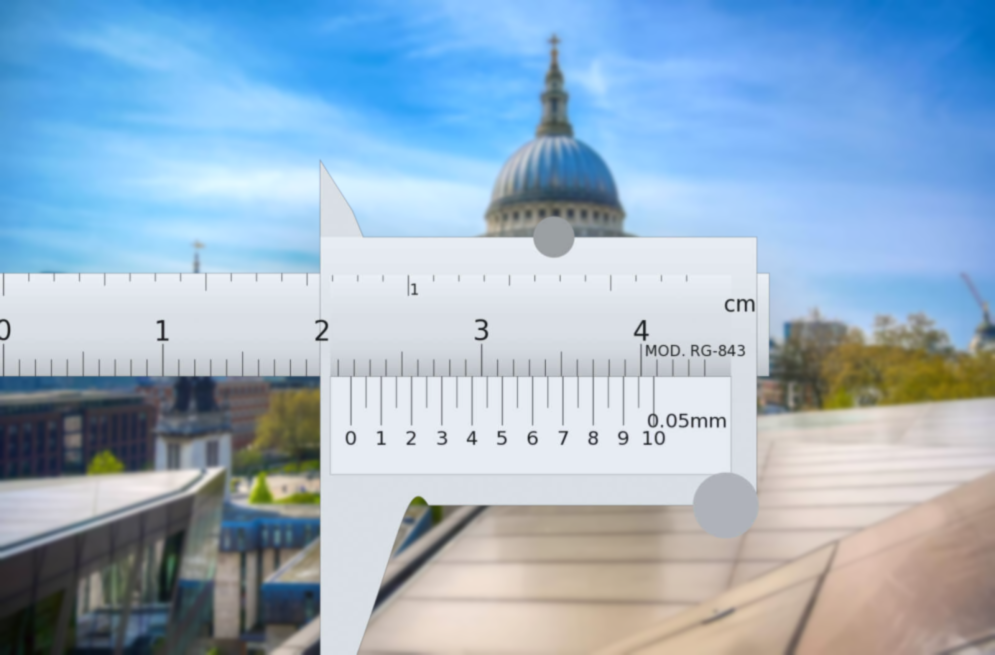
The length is 21.8 mm
